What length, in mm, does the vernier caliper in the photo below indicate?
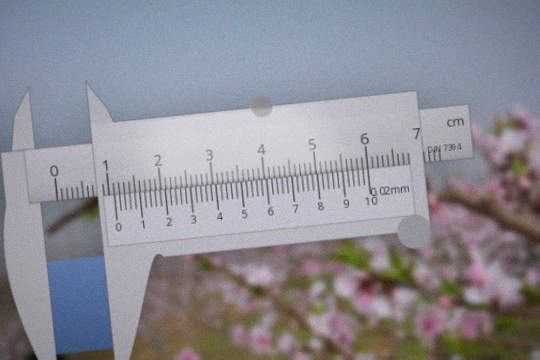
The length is 11.0 mm
